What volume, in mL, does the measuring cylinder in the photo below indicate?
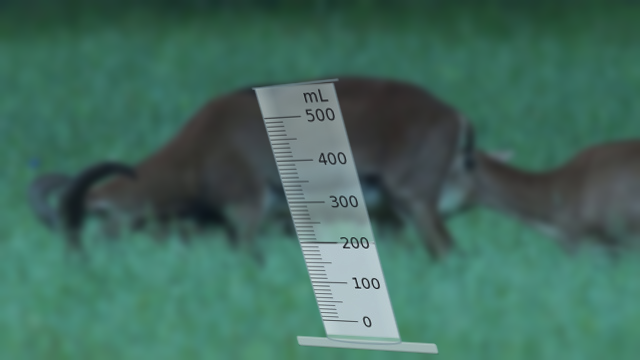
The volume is 200 mL
